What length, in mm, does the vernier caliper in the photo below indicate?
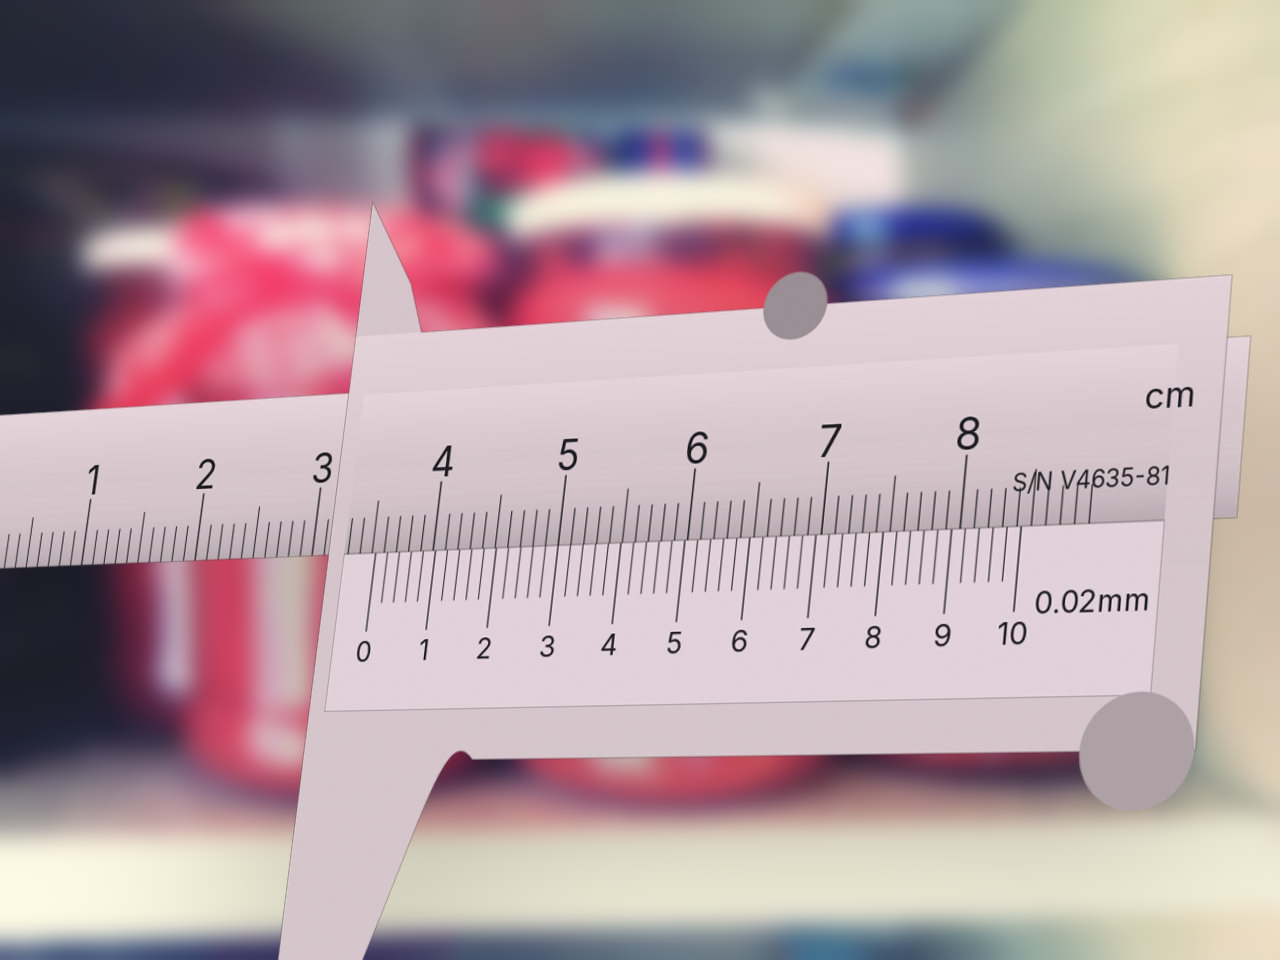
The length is 35.3 mm
